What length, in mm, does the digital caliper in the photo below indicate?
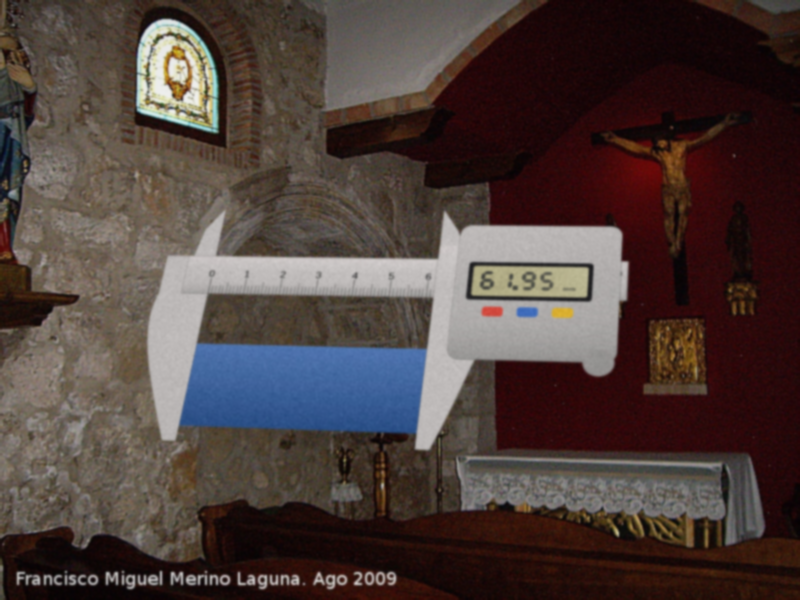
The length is 61.95 mm
